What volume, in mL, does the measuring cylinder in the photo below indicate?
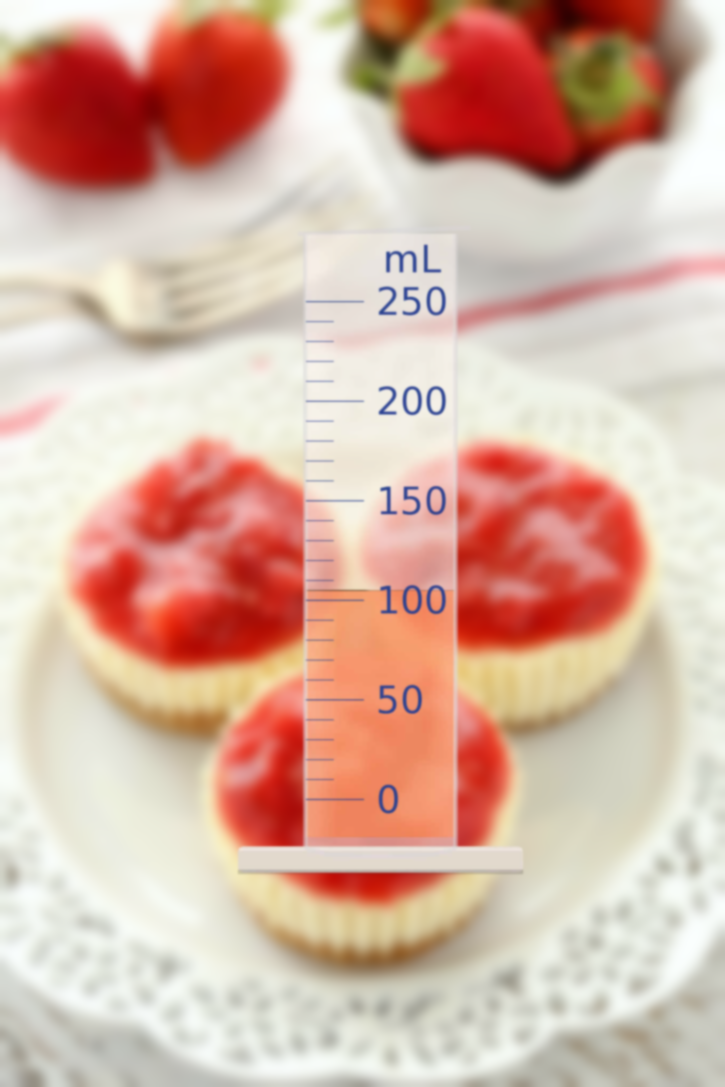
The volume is 105 mL
